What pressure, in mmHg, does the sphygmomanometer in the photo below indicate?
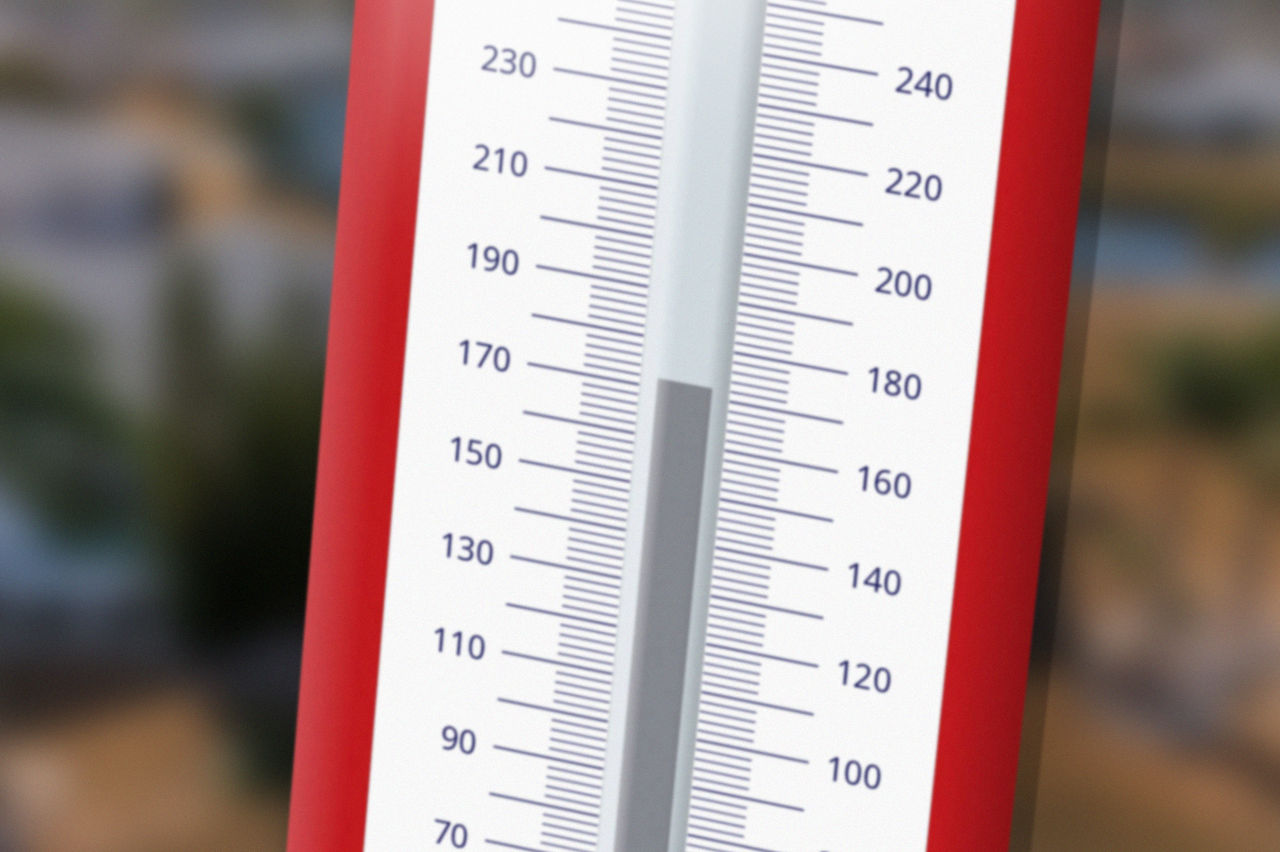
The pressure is 172 mmHg
